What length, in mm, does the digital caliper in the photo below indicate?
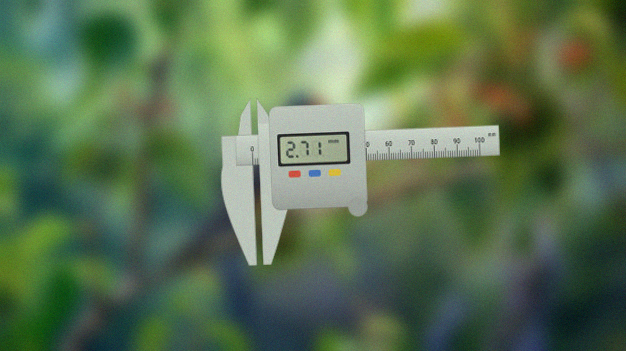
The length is 2.71 mm
